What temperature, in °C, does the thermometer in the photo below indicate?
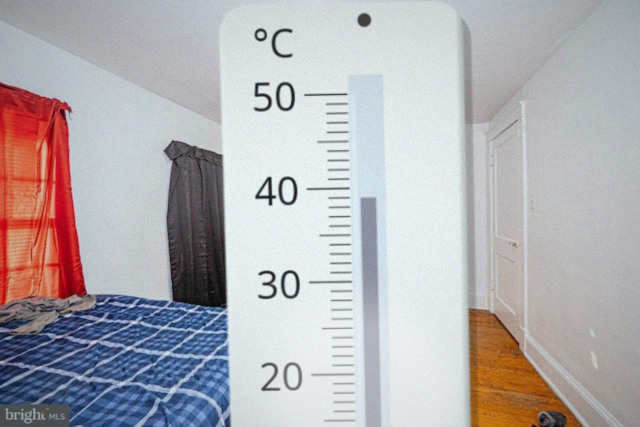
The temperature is 39 °C
